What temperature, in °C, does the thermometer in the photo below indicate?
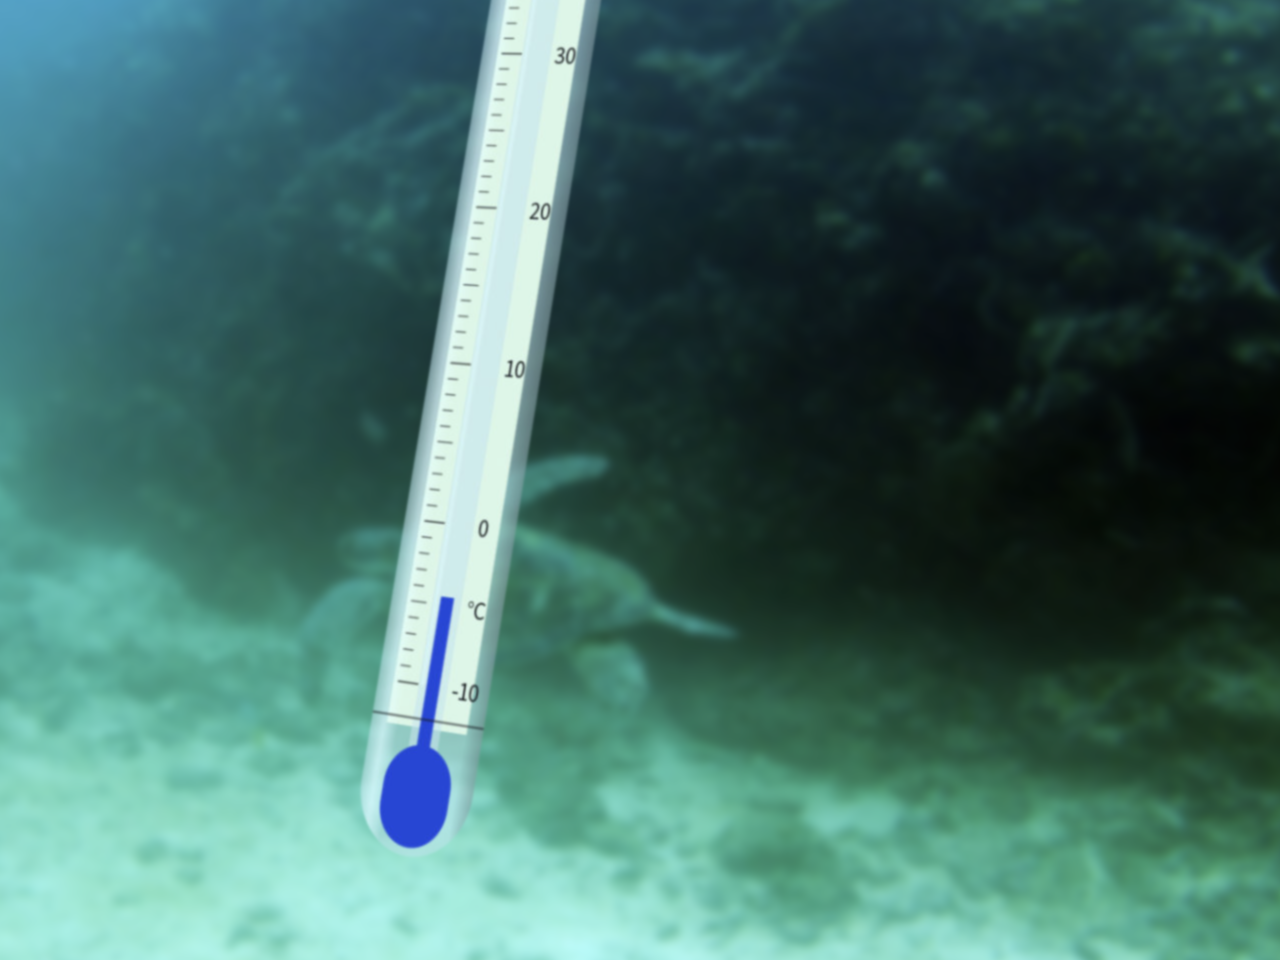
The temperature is -4.5 °C
